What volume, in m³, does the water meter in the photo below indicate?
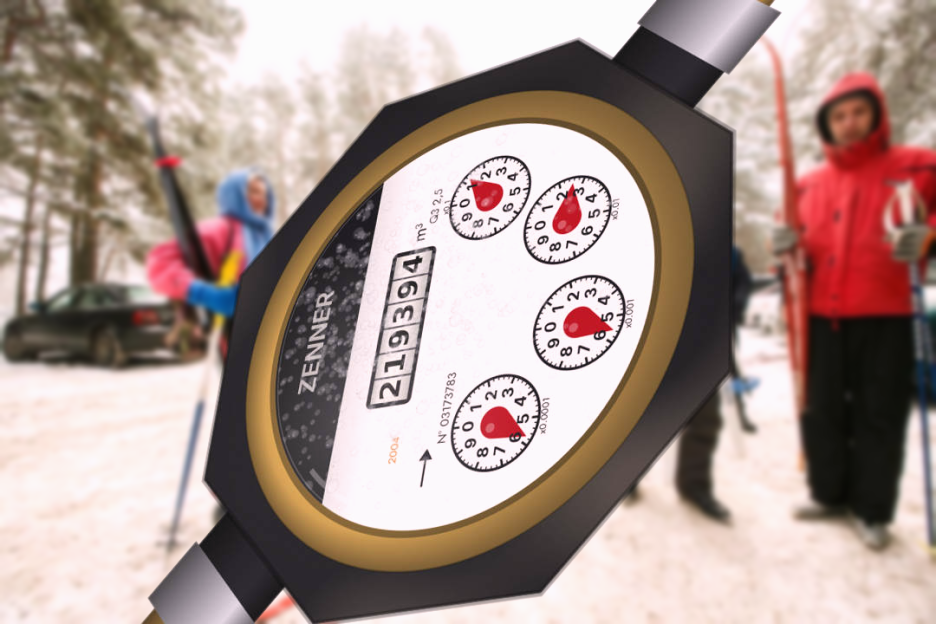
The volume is 219394.1255 m³
